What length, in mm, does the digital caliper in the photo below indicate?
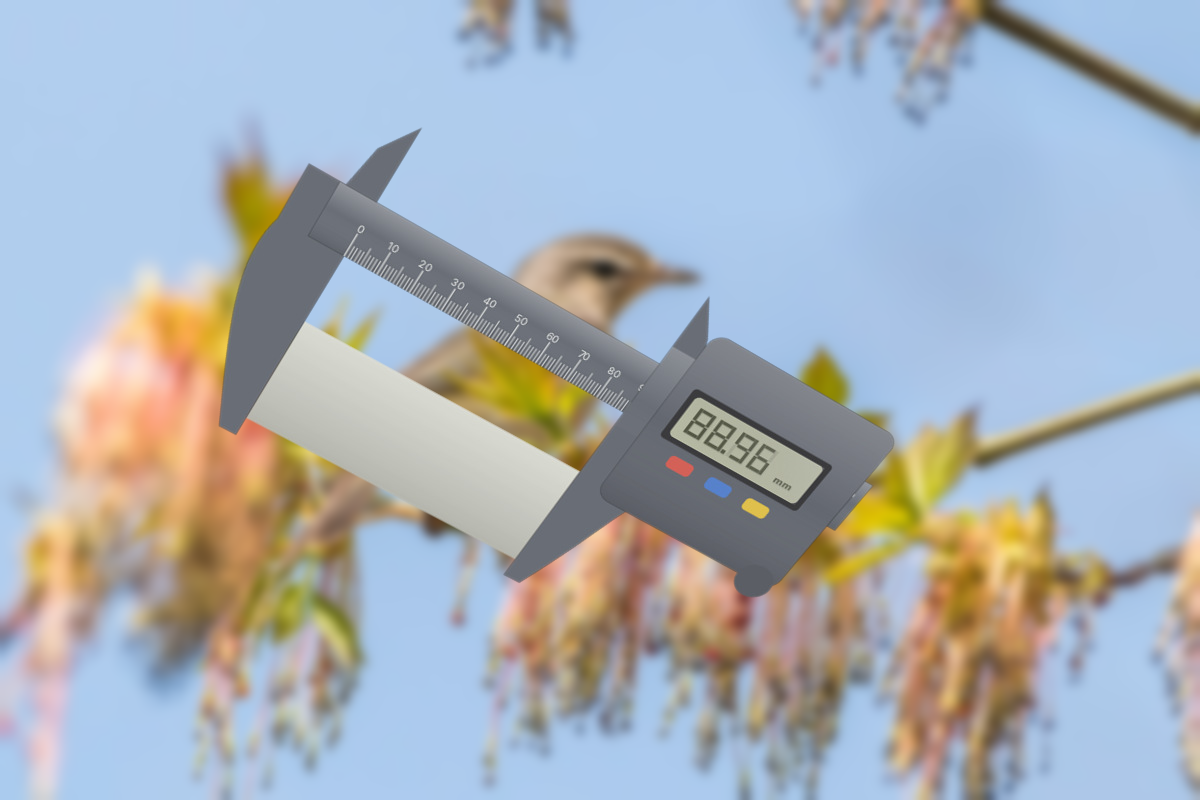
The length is 88.96 mm
